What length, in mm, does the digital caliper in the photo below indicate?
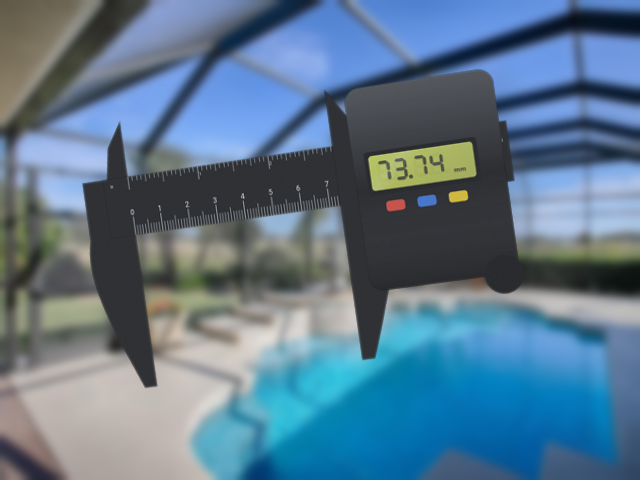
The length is 73.74 mm
